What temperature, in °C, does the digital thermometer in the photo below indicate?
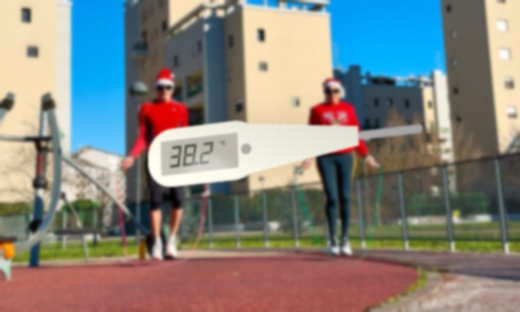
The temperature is 38.2 °C
